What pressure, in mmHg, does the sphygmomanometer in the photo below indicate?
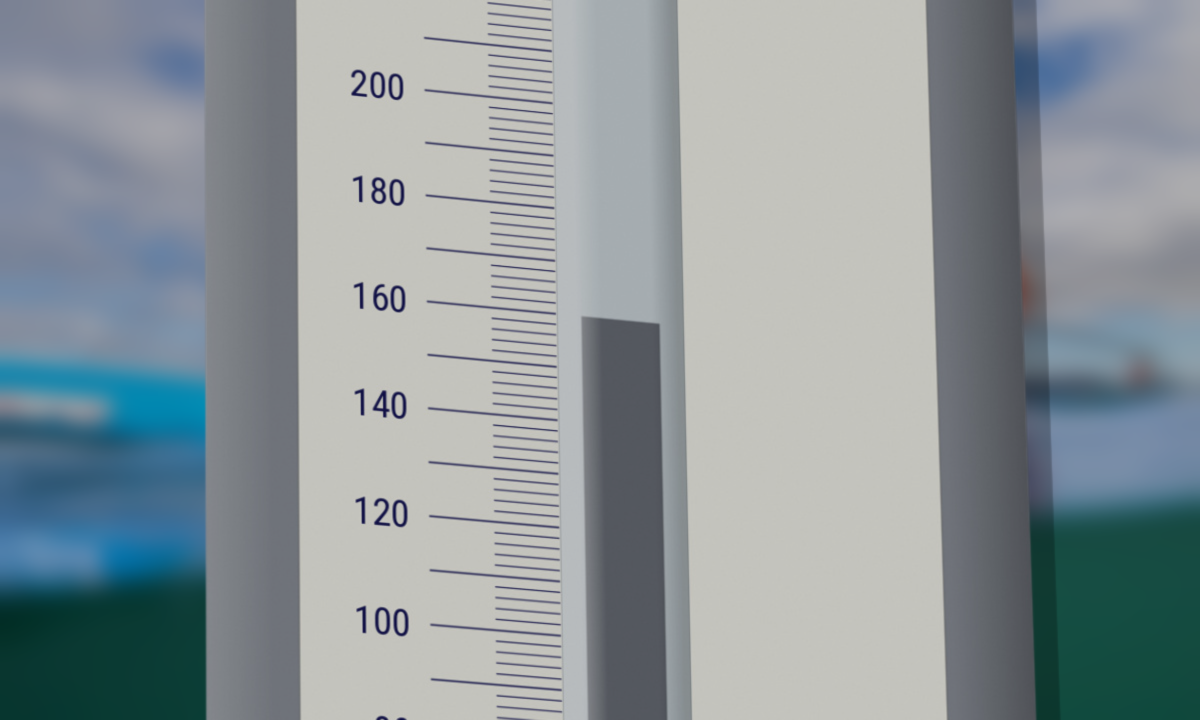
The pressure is 160 mmHg
